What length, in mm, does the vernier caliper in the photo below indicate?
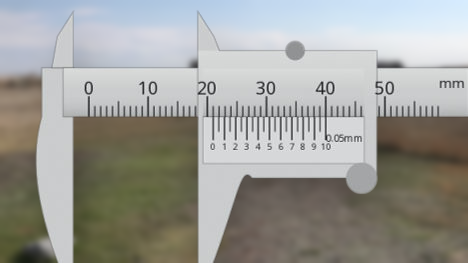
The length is 21.0 mm
